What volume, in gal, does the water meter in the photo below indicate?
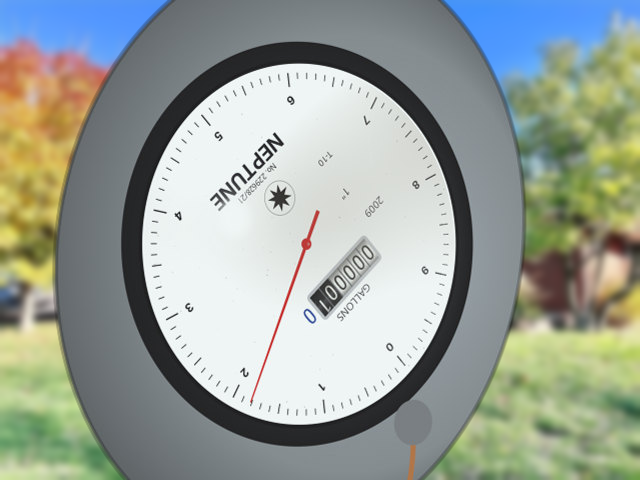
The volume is 11.8 gal
